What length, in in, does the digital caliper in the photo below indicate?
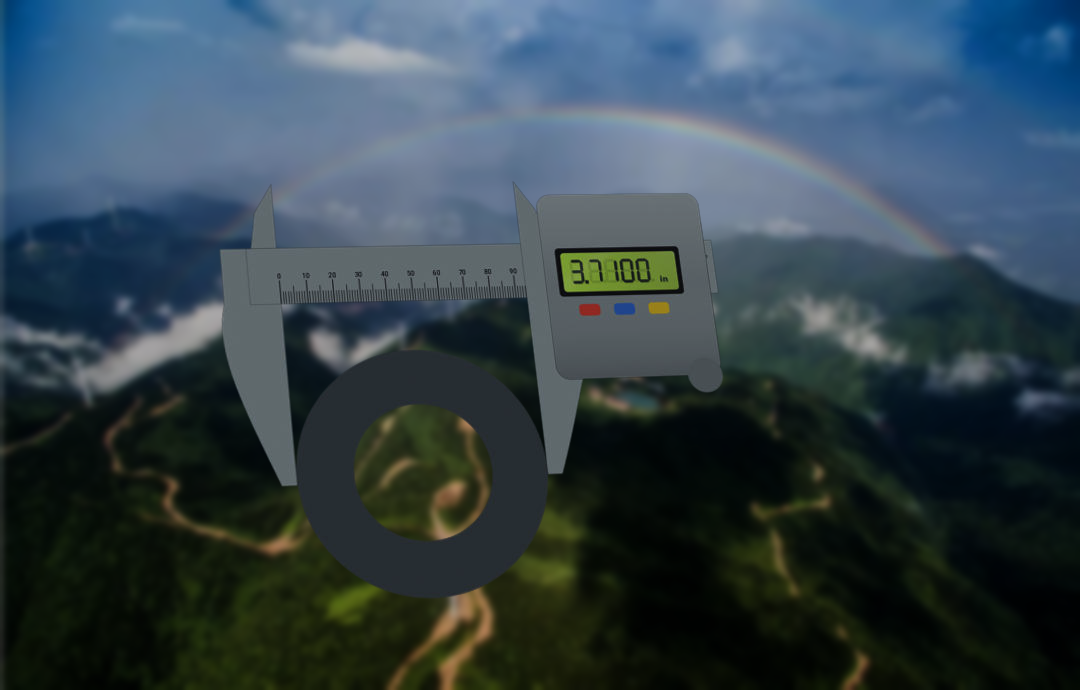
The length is 3.7100 in
